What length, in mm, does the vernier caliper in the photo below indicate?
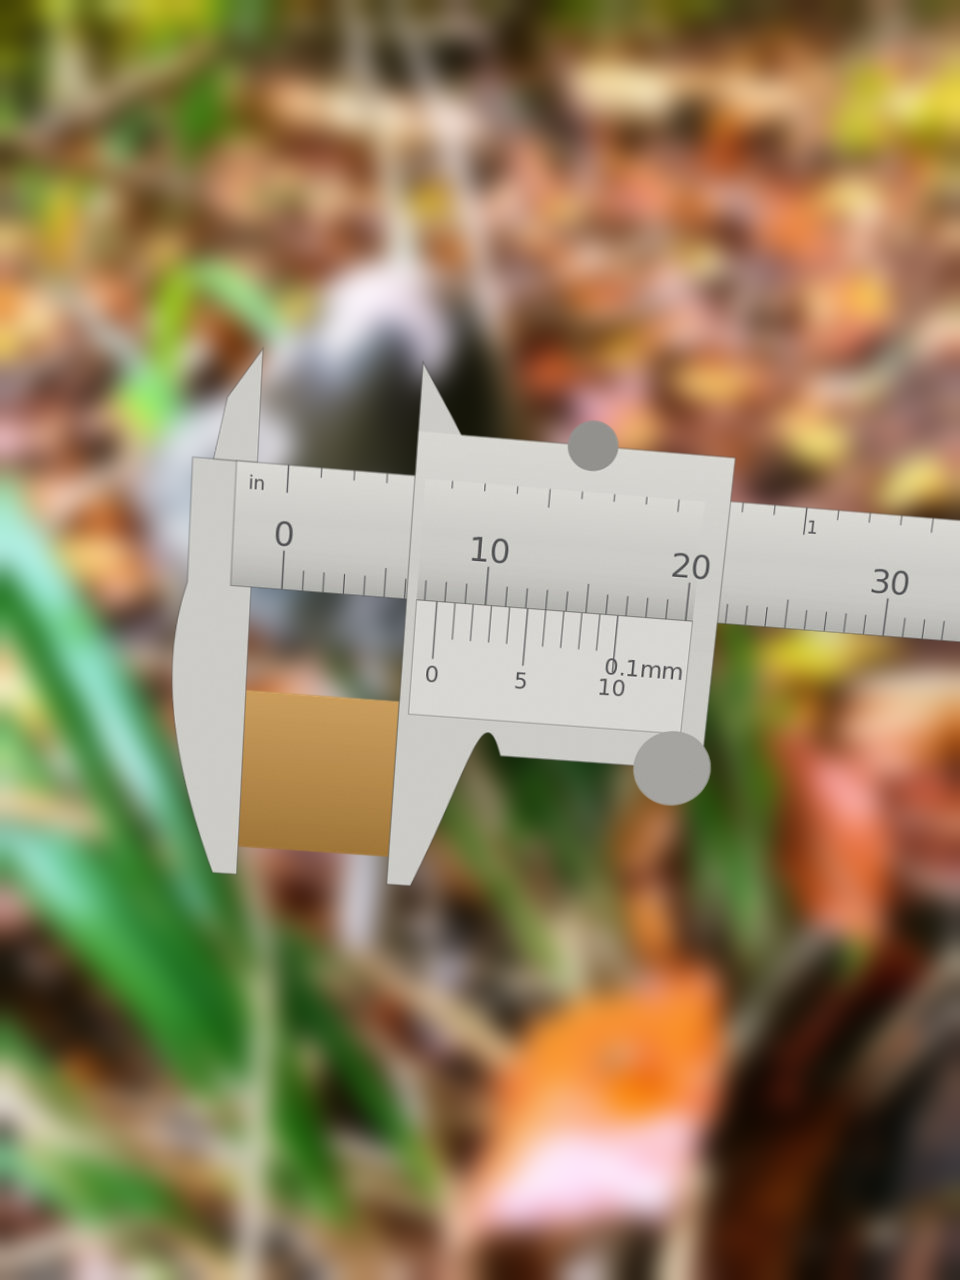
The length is 7.6 mm
